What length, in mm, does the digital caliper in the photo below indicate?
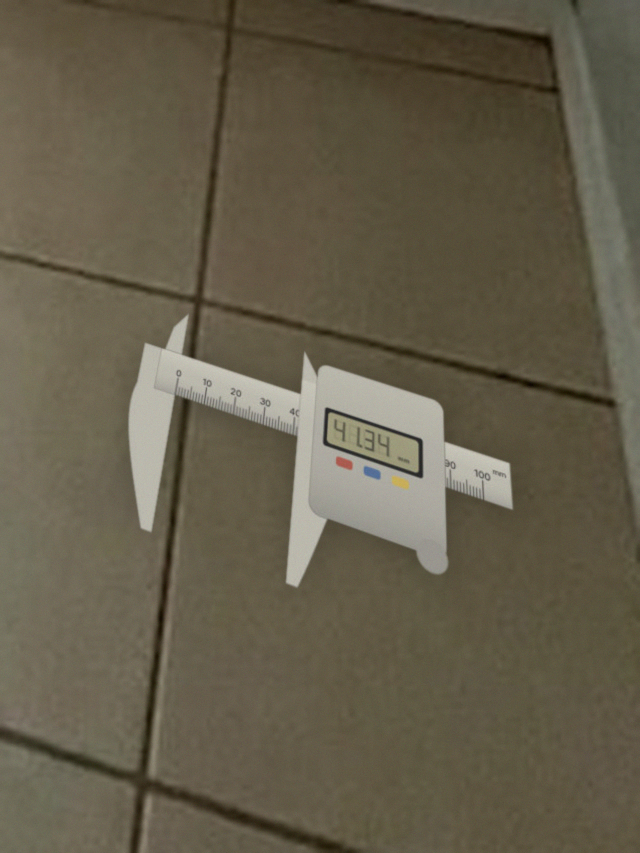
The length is 41.34 mm
